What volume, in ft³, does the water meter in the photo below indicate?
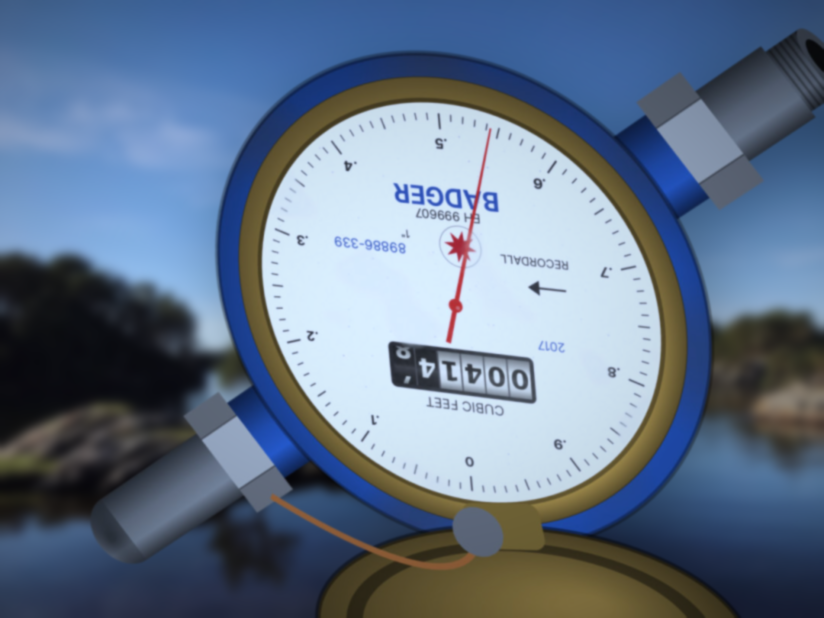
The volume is 4147.54 ft³
